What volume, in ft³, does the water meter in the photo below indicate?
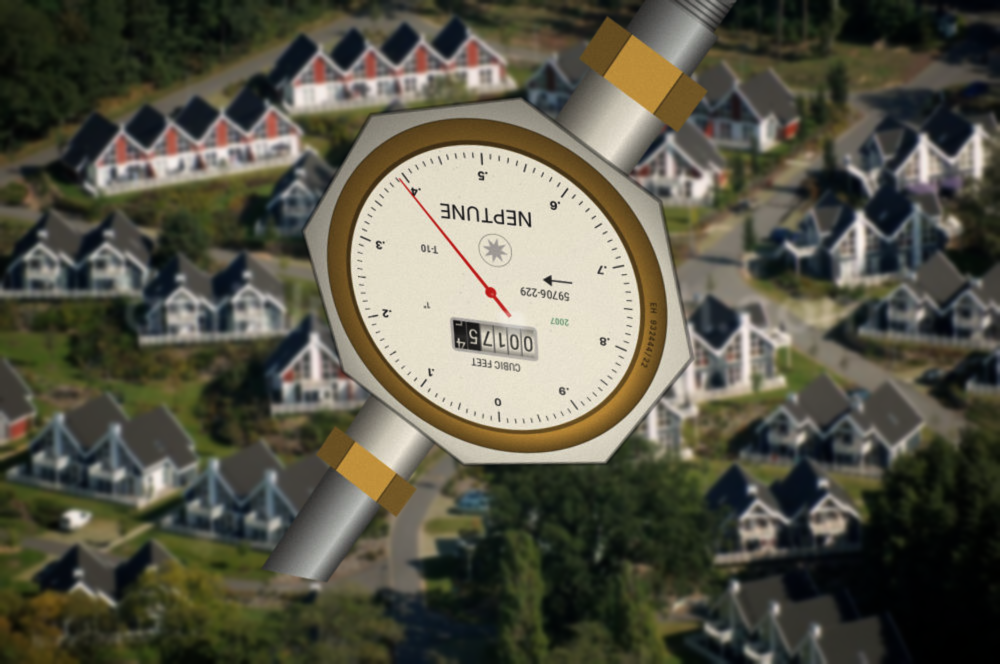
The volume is 1754.39 ft³
